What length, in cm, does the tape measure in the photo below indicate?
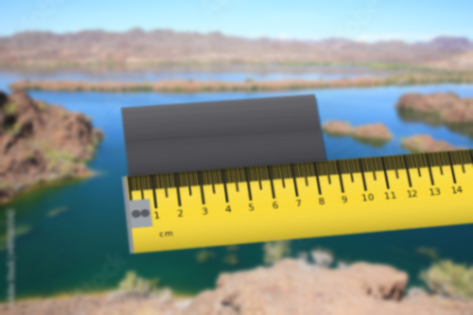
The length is 8.5 cm
